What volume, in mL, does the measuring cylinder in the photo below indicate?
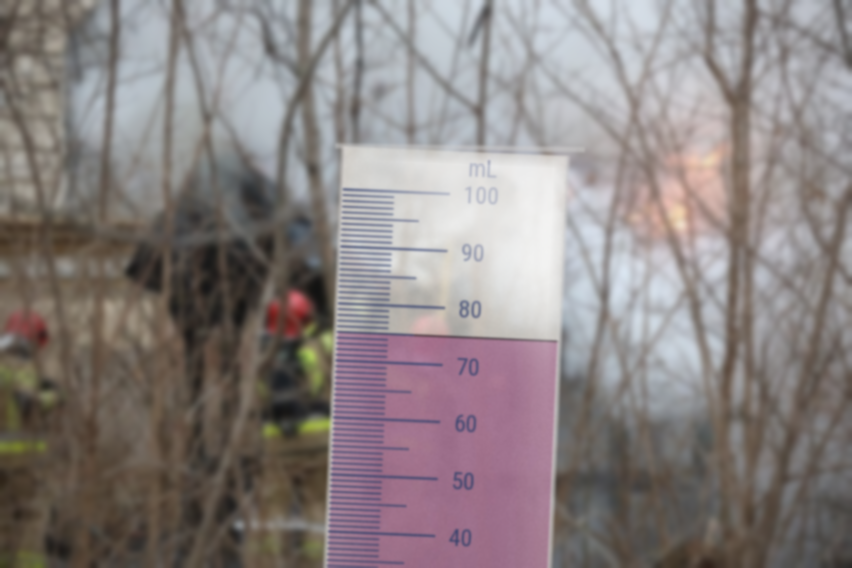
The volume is 75 mL
